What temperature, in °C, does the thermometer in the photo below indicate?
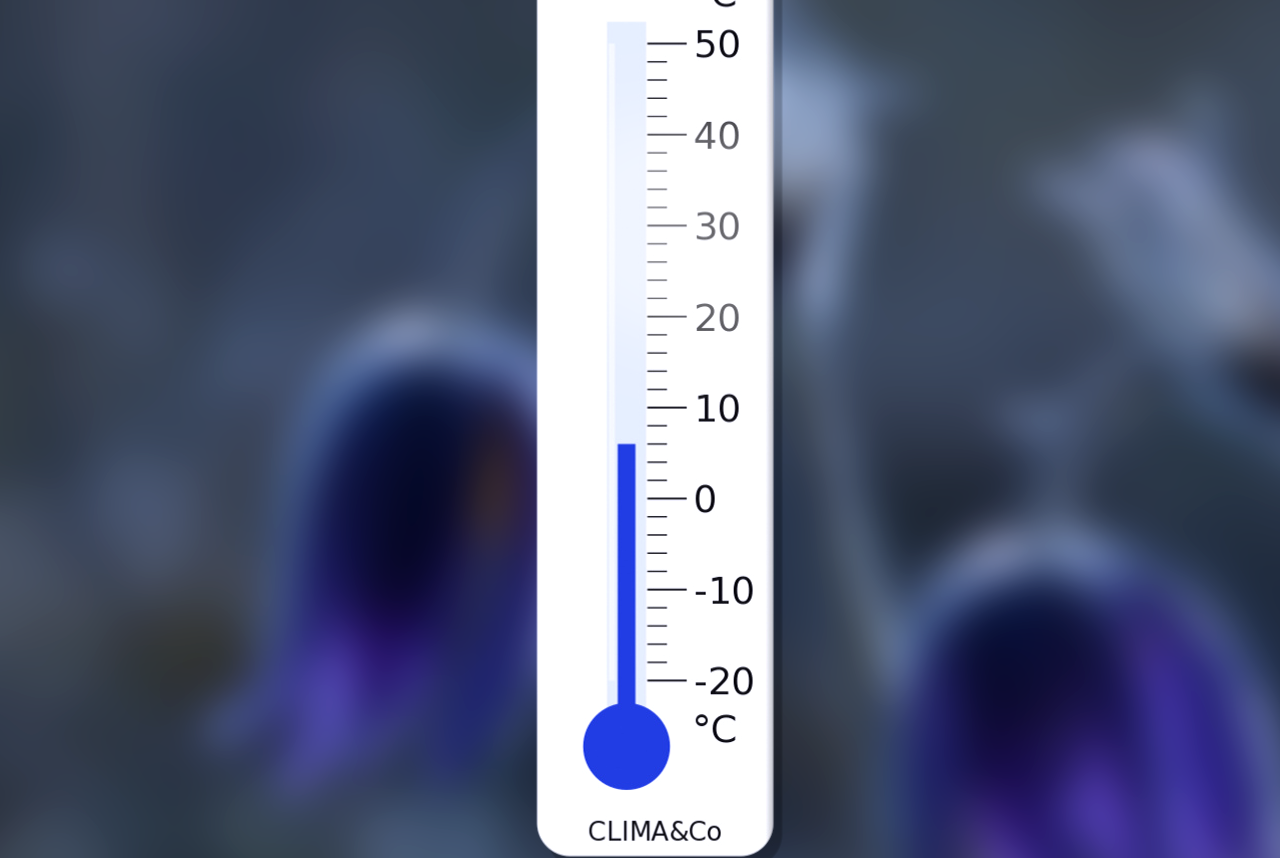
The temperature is 6 °C
